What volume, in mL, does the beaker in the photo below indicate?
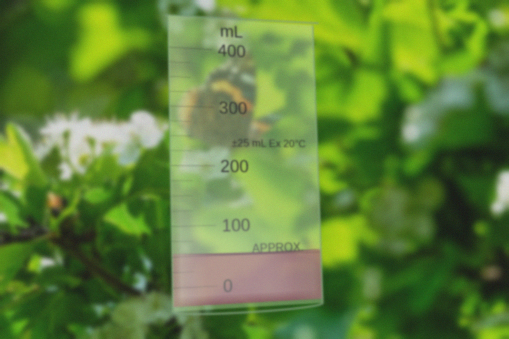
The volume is 50 mL
